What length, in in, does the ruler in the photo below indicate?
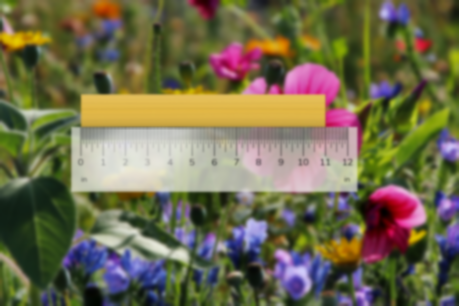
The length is 11 in
